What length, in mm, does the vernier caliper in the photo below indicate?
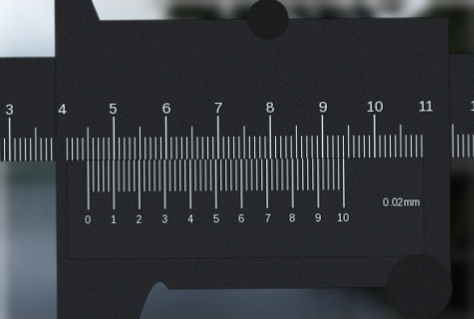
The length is 45.0 mm
